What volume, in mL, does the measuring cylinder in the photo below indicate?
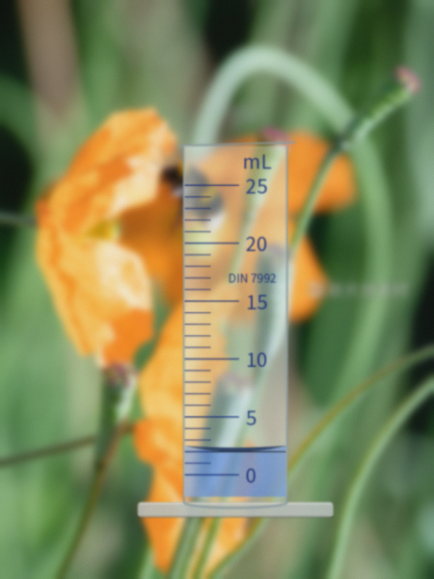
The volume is 2 mL
